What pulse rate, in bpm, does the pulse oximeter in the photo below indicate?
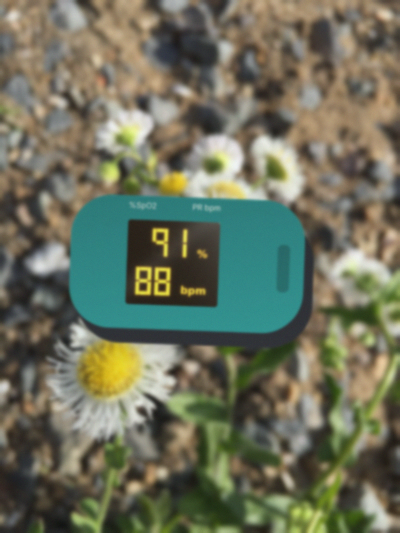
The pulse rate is 88 bpm
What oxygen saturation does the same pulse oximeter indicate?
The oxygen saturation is 91 %
